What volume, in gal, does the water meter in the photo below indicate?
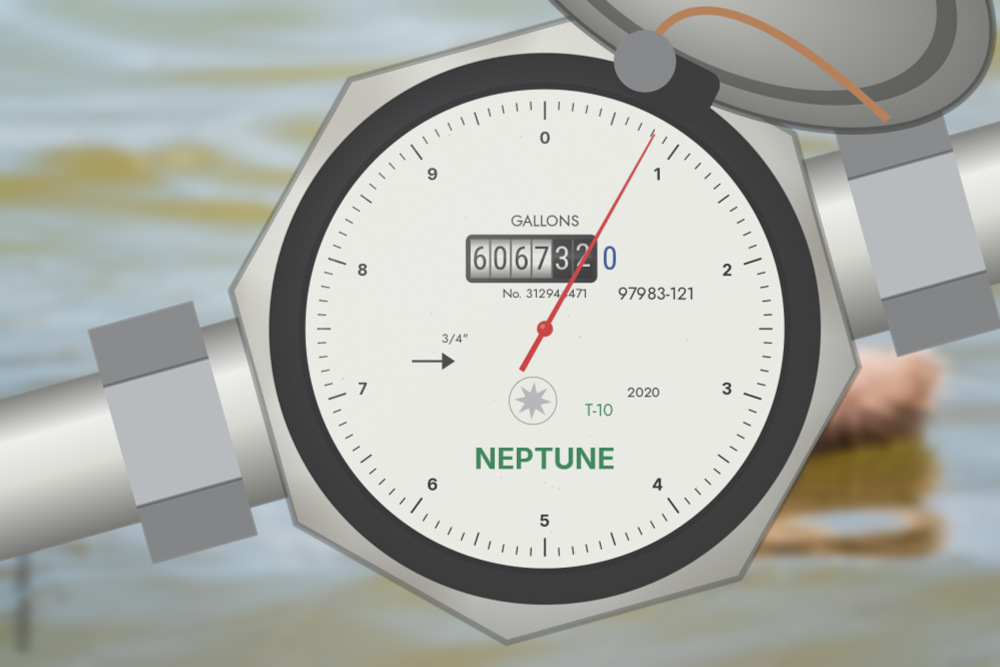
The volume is 6067320.8 gal
